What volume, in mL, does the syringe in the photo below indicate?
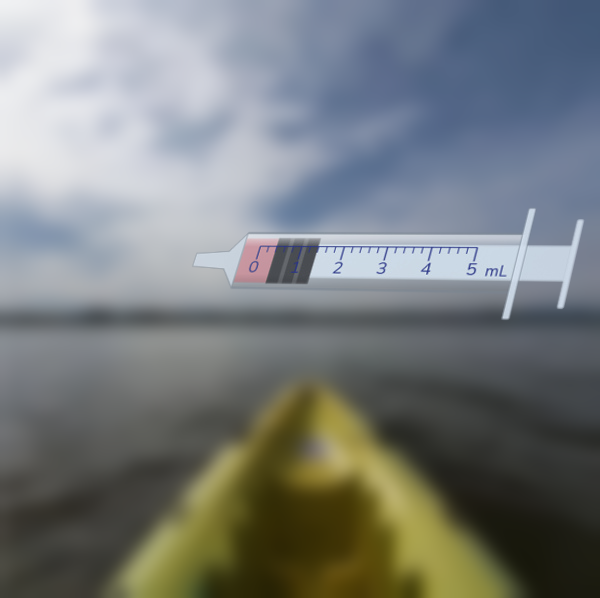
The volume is 0.4 mL
